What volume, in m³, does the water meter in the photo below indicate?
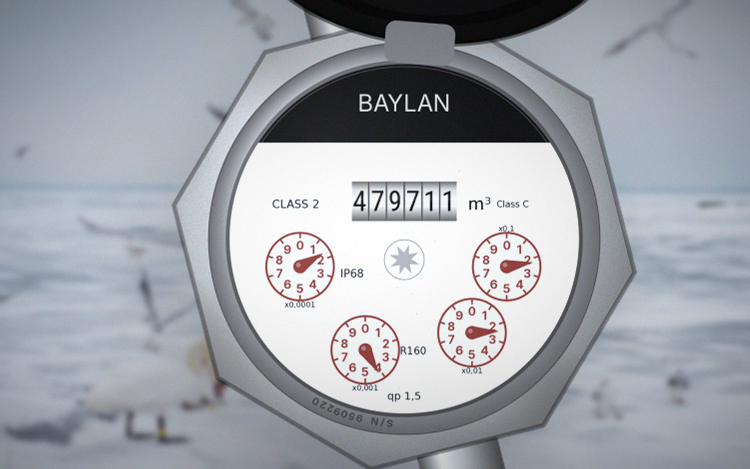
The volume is 479711.2241 m³
